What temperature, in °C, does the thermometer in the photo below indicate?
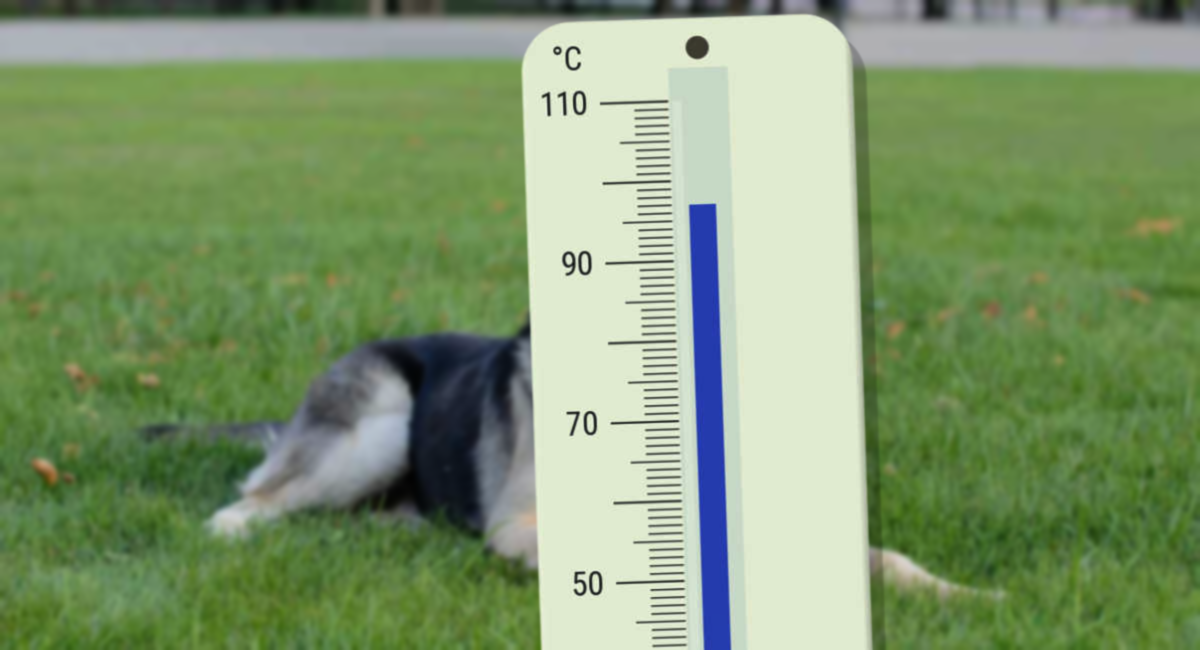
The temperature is 97 °C
